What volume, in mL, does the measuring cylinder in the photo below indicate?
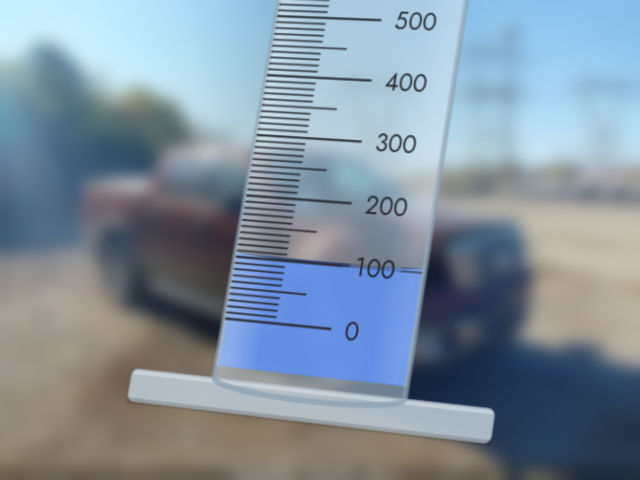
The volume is 100 mL
